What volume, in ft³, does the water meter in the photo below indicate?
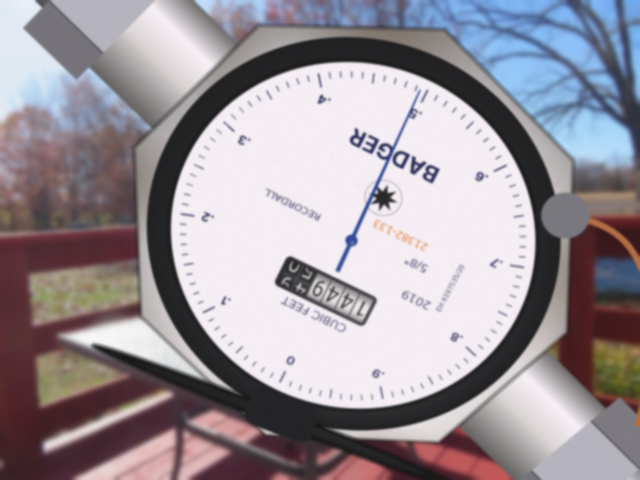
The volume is 144949.49 ft³
